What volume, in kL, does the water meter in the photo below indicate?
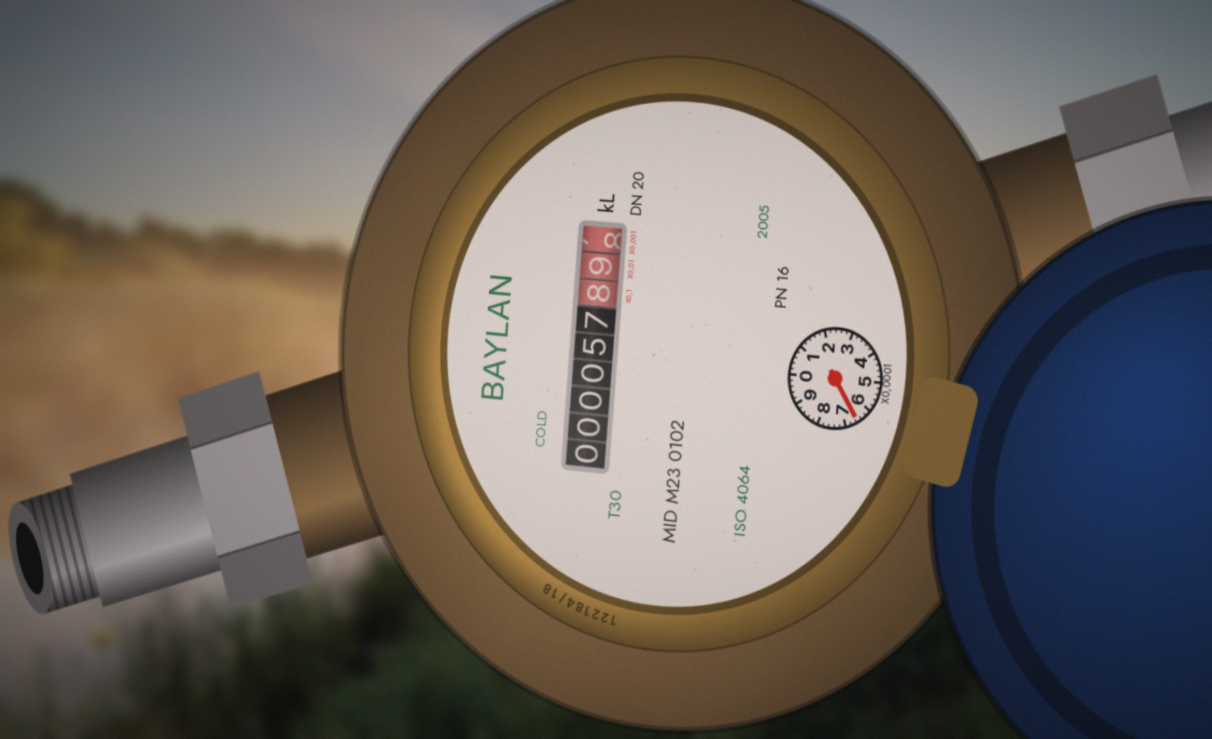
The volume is 57.8976 kL
